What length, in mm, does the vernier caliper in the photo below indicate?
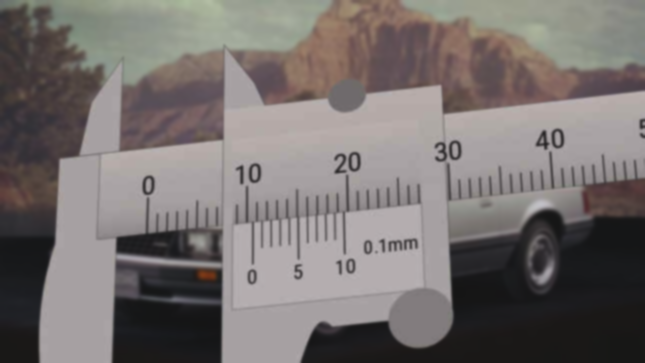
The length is 10.6 mm
